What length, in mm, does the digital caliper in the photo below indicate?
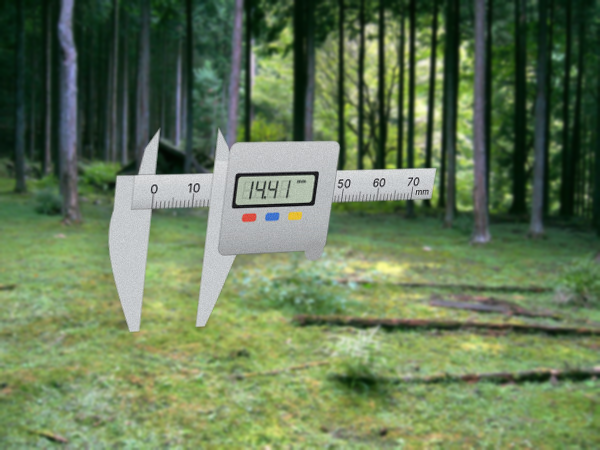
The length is 14.41 mm
